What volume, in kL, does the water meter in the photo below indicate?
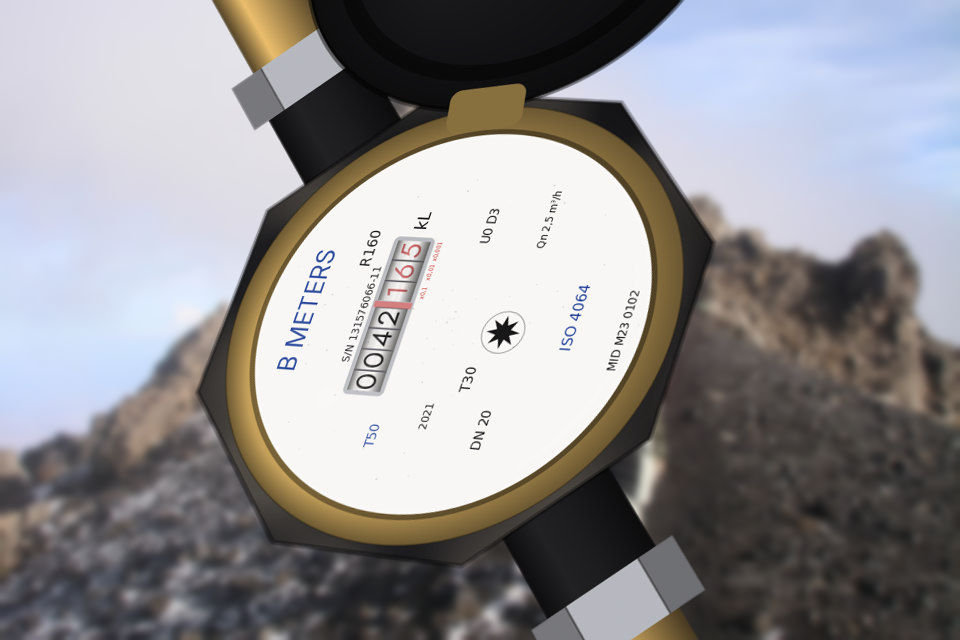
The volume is 42.165 kL
